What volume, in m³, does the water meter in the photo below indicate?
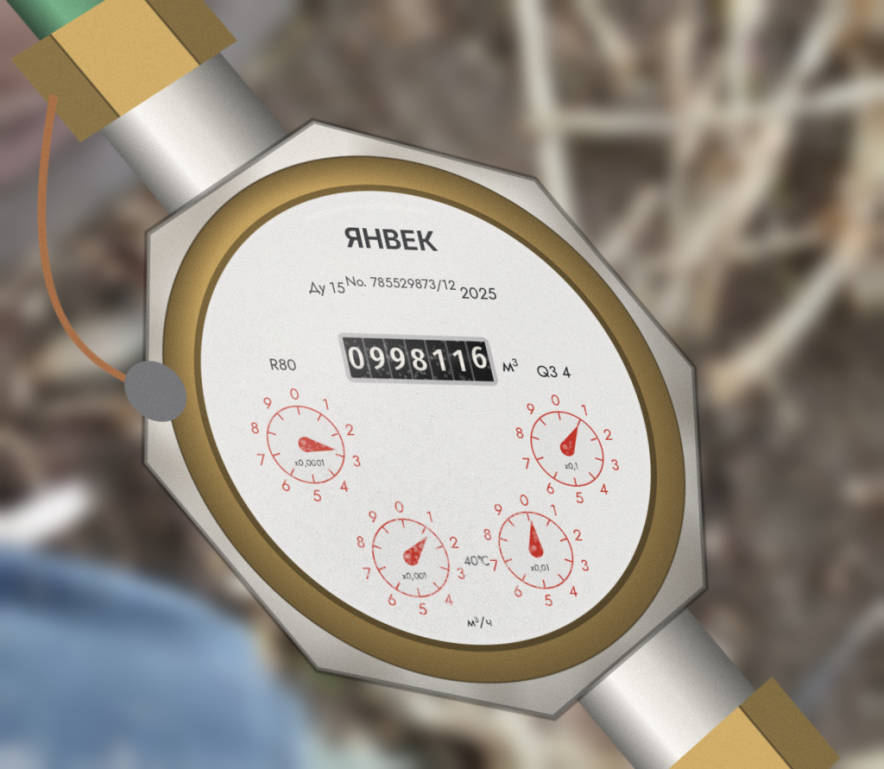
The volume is 998116.1012 m³
